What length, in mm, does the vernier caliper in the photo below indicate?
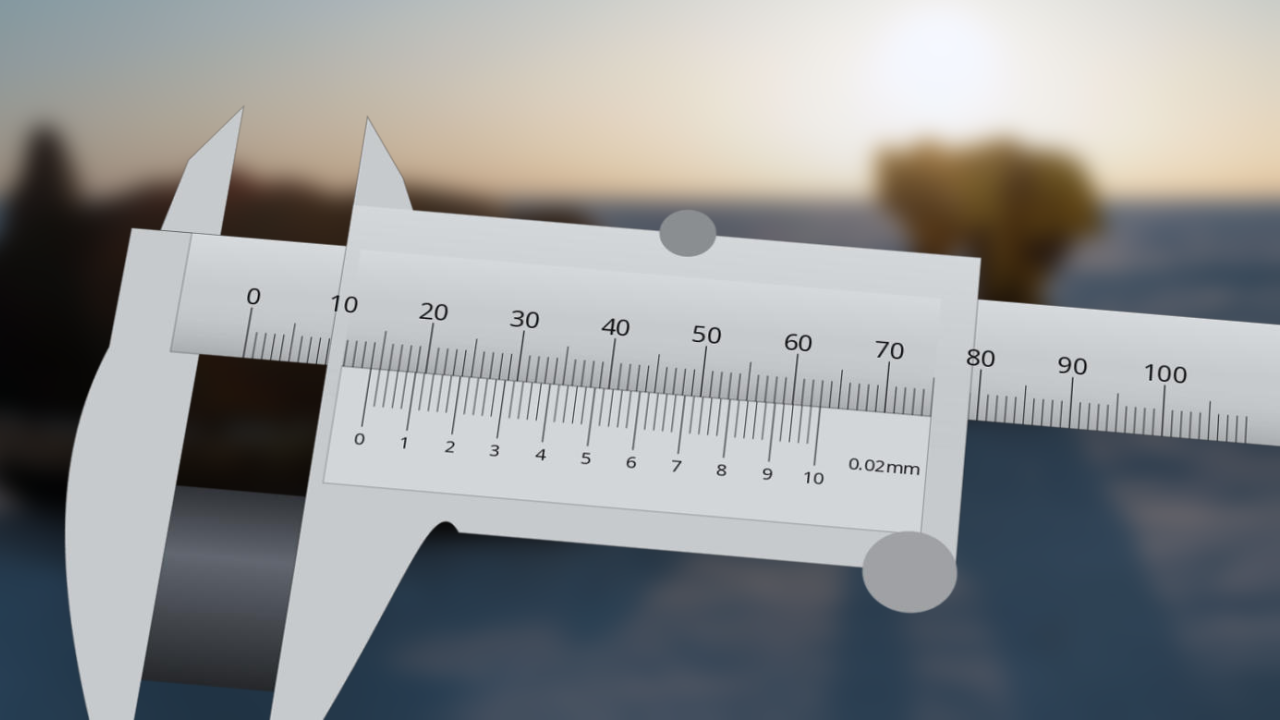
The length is 14.0 mm
